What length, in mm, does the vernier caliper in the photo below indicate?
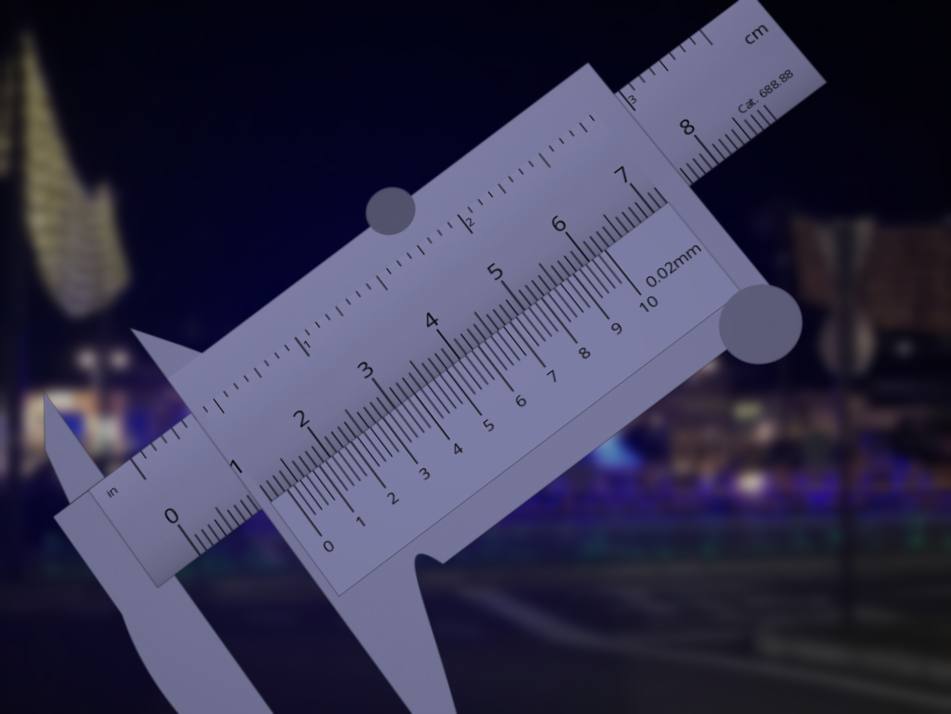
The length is 13.4 mm
